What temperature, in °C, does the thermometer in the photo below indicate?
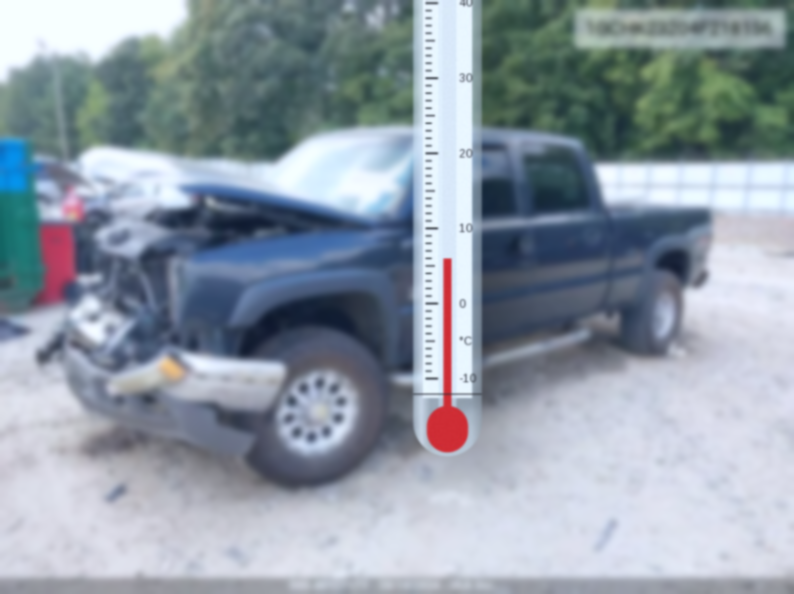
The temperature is 6 °C
